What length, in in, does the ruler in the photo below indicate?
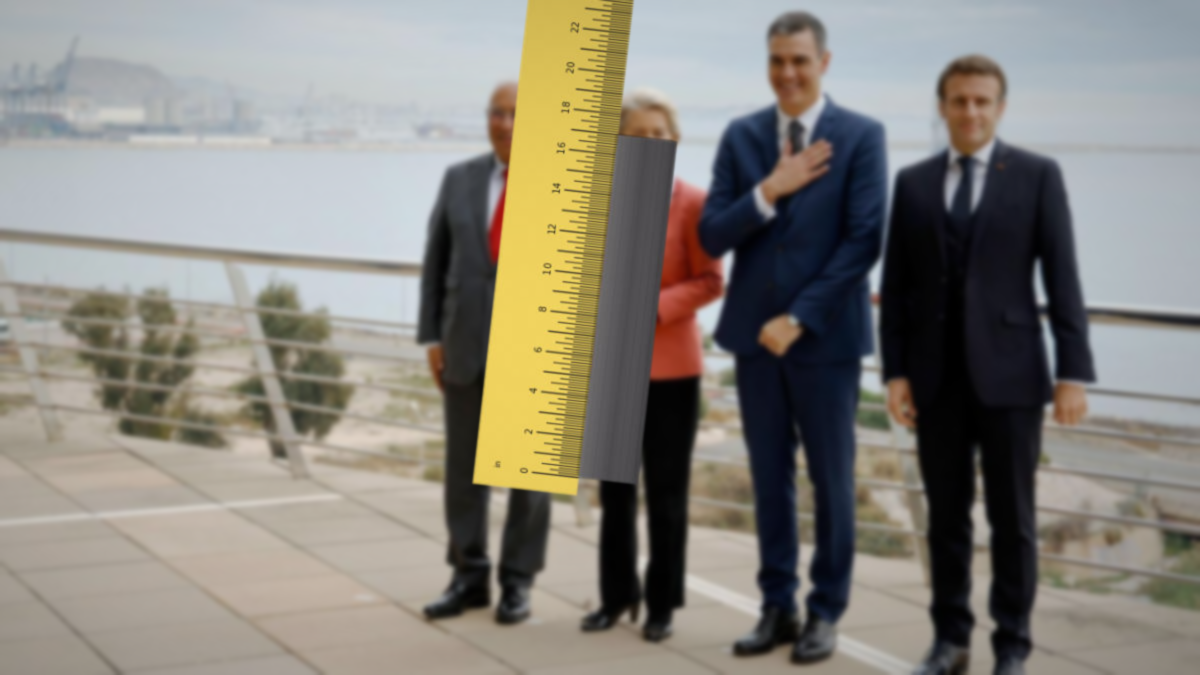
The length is 17 in
